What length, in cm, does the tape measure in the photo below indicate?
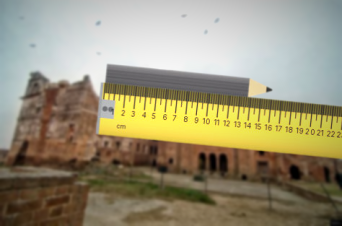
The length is 16 cm
